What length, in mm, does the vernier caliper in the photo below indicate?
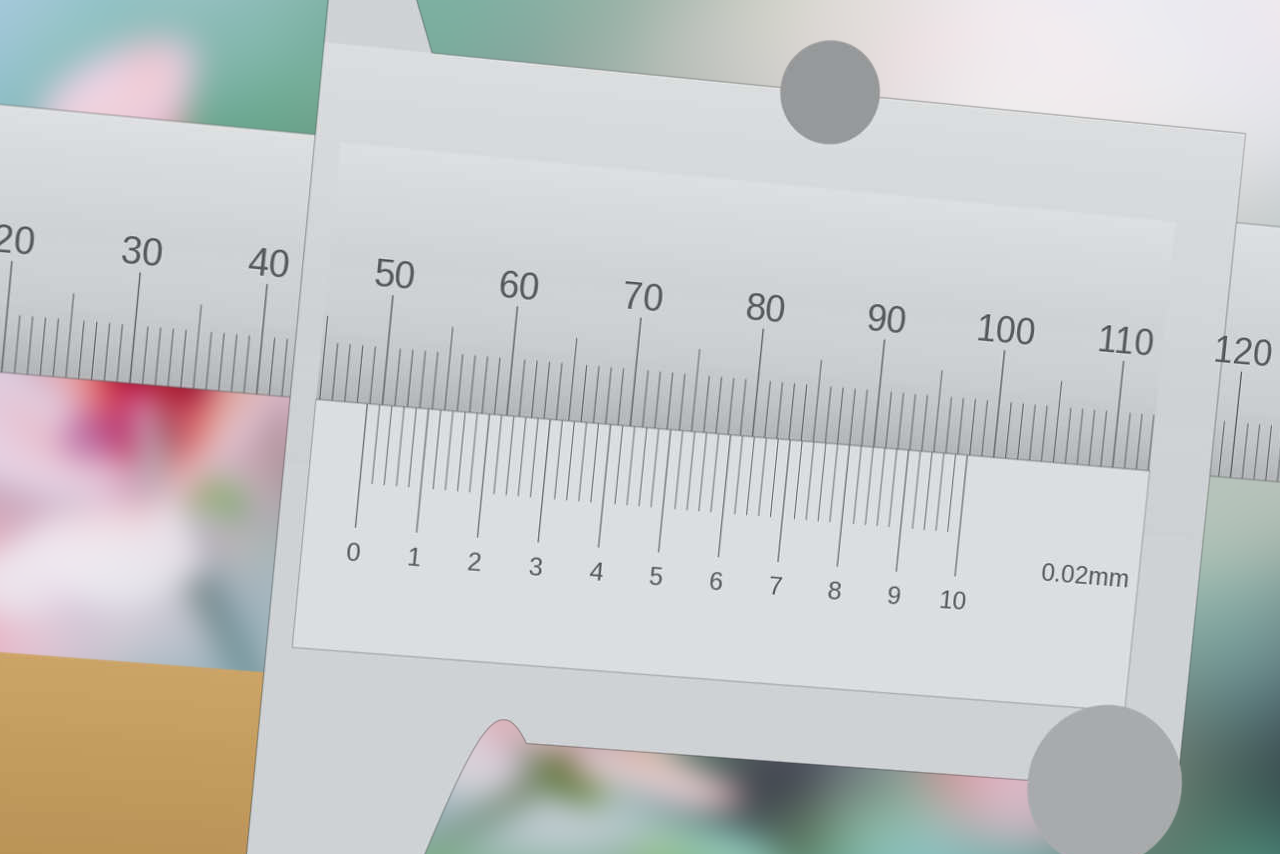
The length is 48.8 mm
